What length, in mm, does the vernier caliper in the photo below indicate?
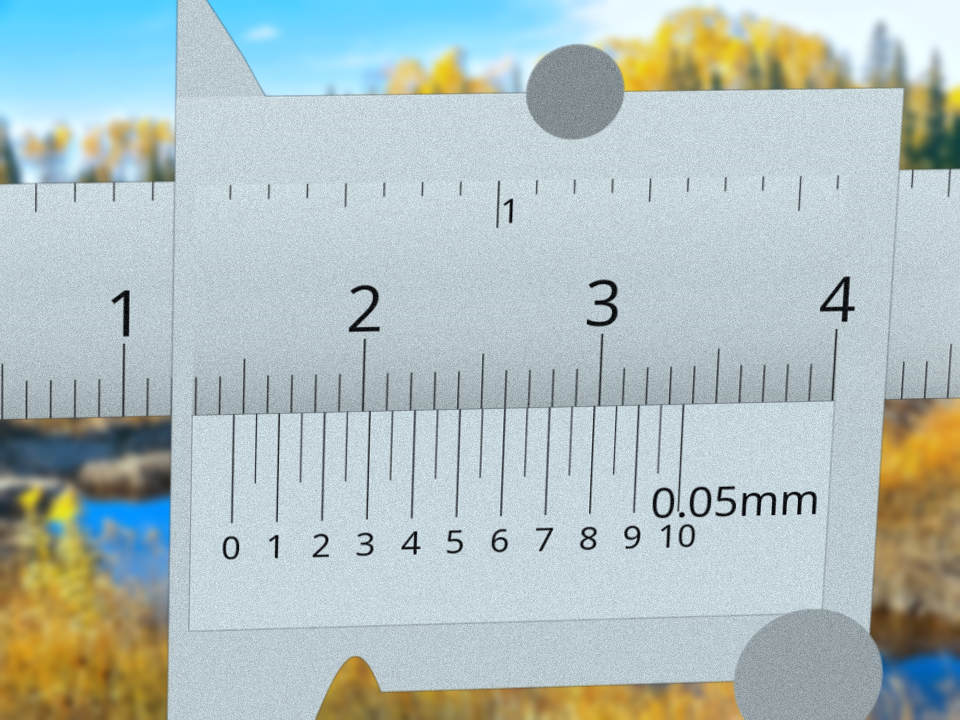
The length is 14.6 mm
